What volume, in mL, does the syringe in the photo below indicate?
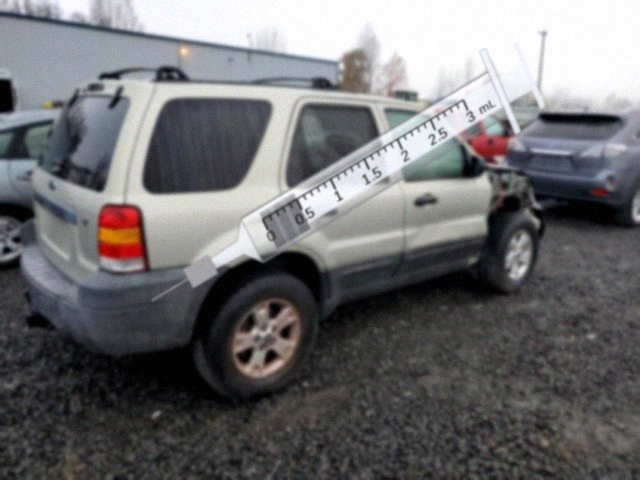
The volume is 0 mL
